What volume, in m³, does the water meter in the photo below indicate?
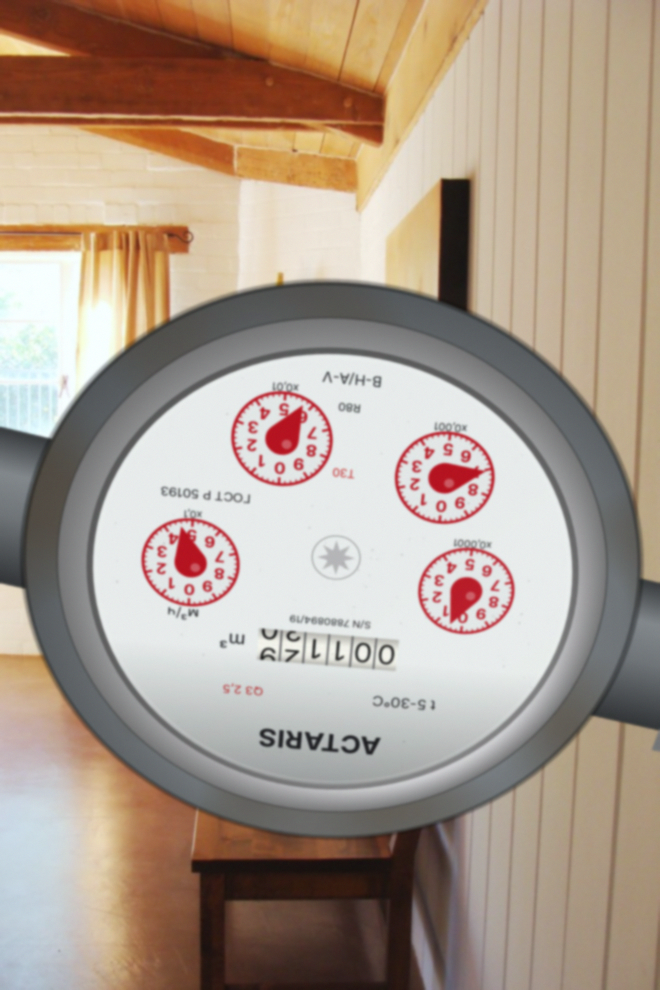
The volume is 1129.4570 m³
